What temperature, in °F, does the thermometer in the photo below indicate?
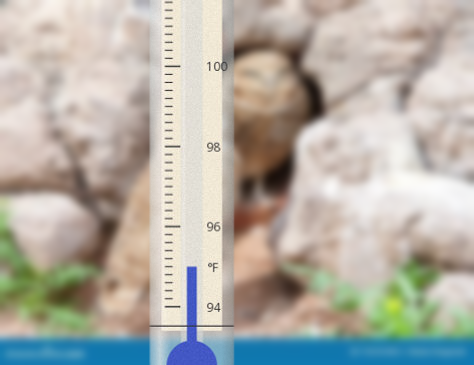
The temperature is 95 °F
